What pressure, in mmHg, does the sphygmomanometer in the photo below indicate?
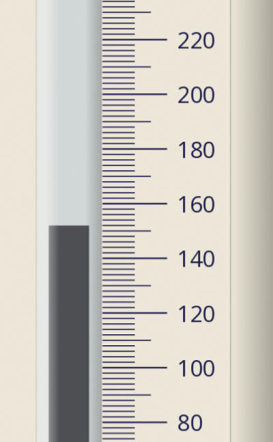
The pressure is 152 mmHg
